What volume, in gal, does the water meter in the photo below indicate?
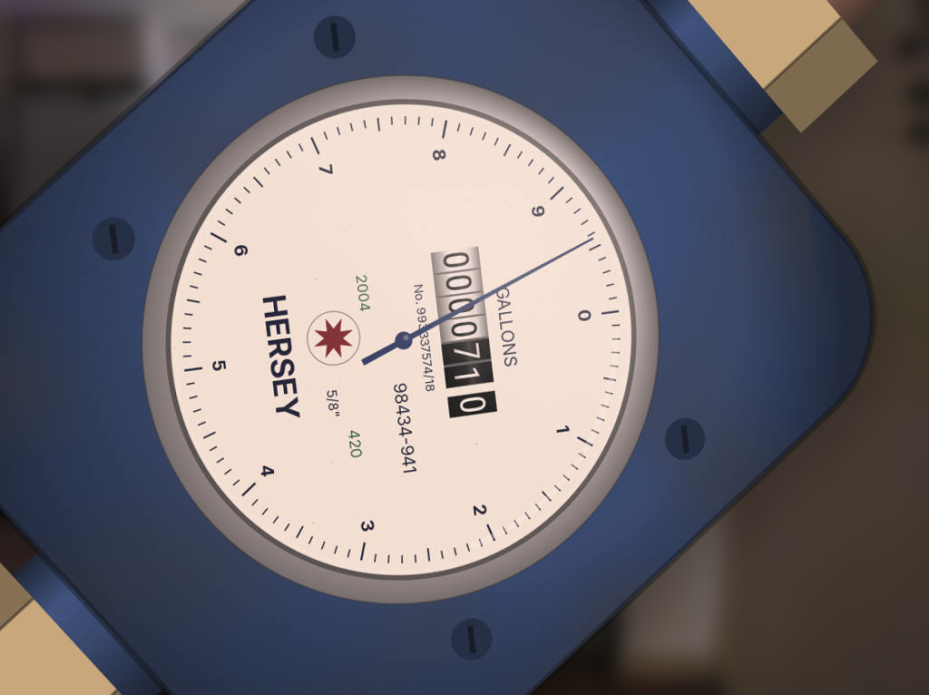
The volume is 709.4 gal
